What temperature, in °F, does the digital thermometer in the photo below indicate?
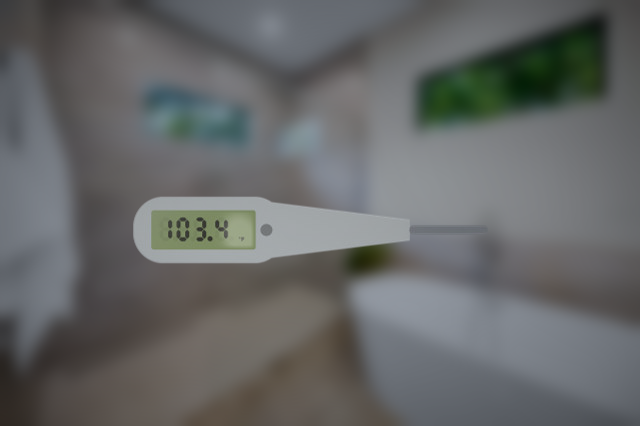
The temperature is 103.4 °F
